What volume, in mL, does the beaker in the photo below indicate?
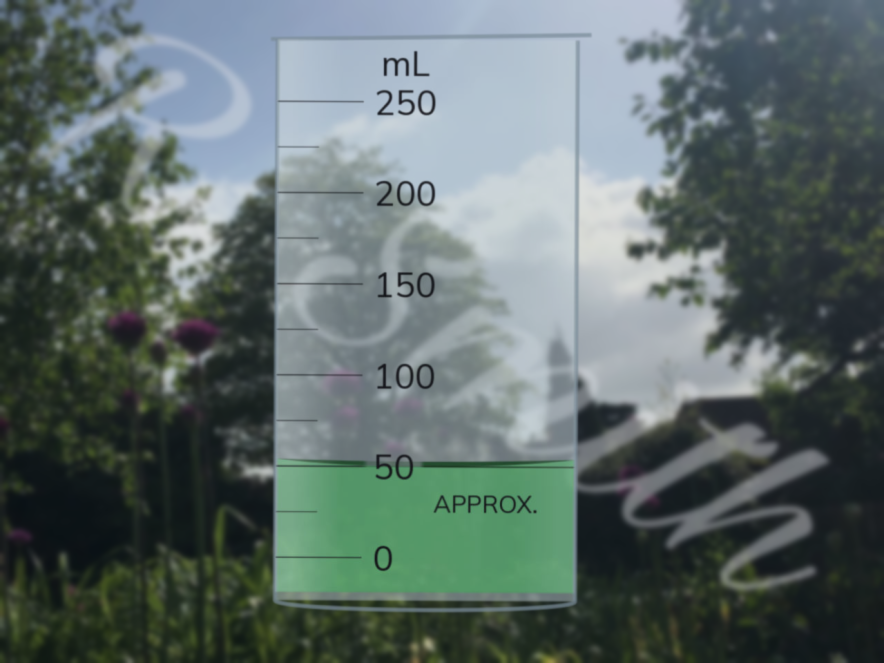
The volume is 50 mL
